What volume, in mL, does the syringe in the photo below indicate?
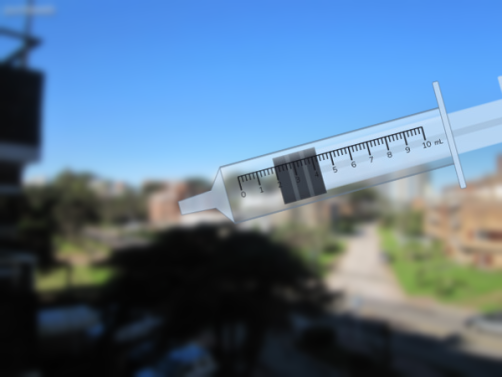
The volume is 2 mL
